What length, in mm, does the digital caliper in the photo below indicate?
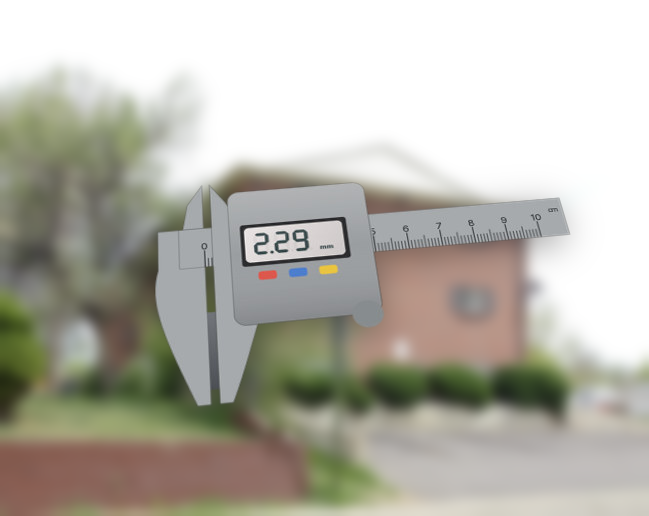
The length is 2.29 mm
